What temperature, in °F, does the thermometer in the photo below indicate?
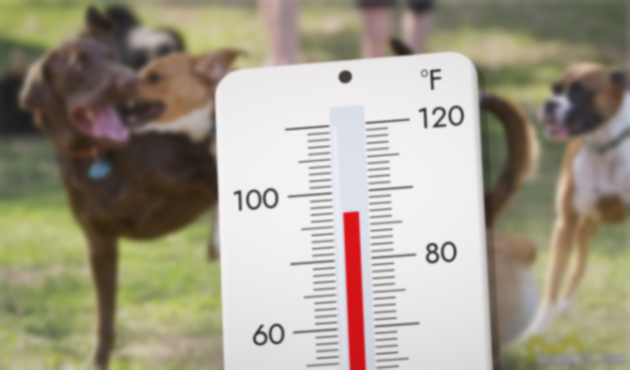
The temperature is 94 °F
